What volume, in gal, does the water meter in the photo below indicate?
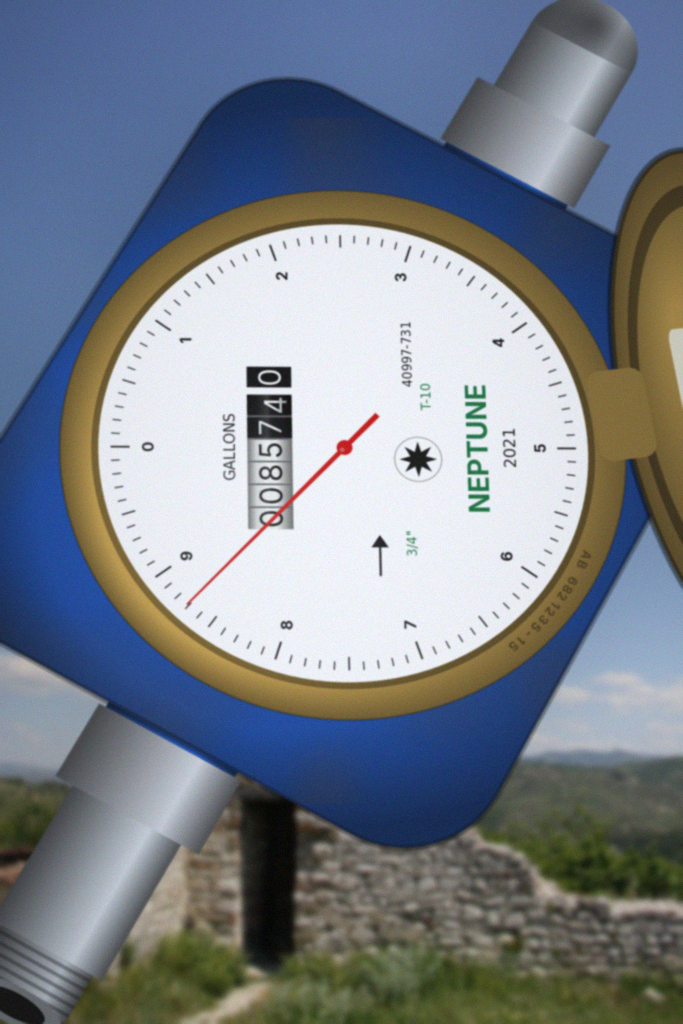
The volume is 85738.7 gal
